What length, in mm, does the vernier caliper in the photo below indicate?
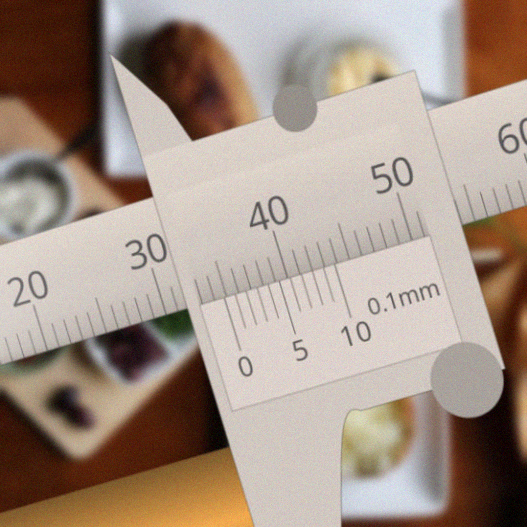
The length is 34.8 mm
